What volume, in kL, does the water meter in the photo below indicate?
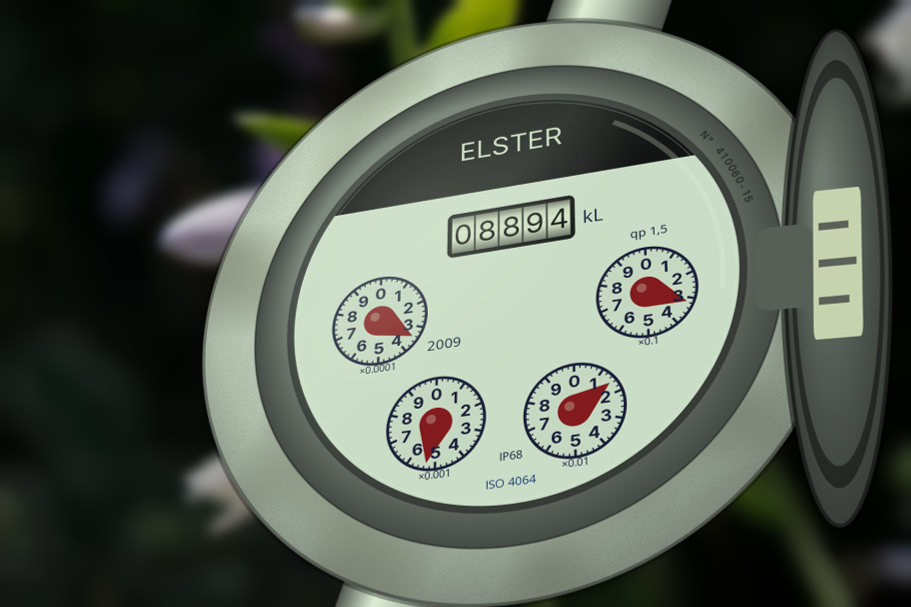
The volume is 8894.3153 kL
